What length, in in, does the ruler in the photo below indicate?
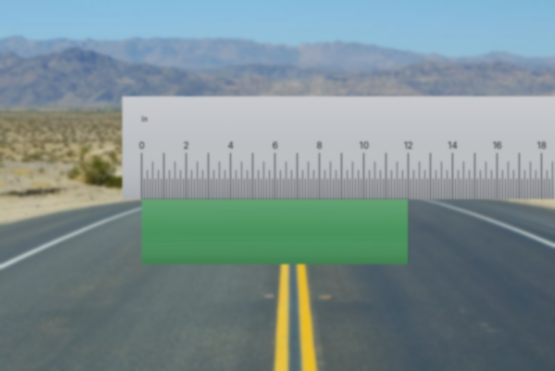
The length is 12 in
